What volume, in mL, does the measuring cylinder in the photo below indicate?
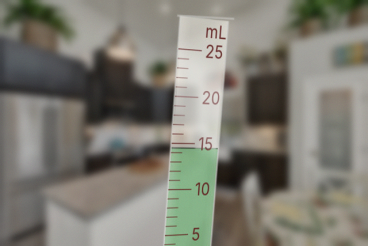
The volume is 14.5 mL
